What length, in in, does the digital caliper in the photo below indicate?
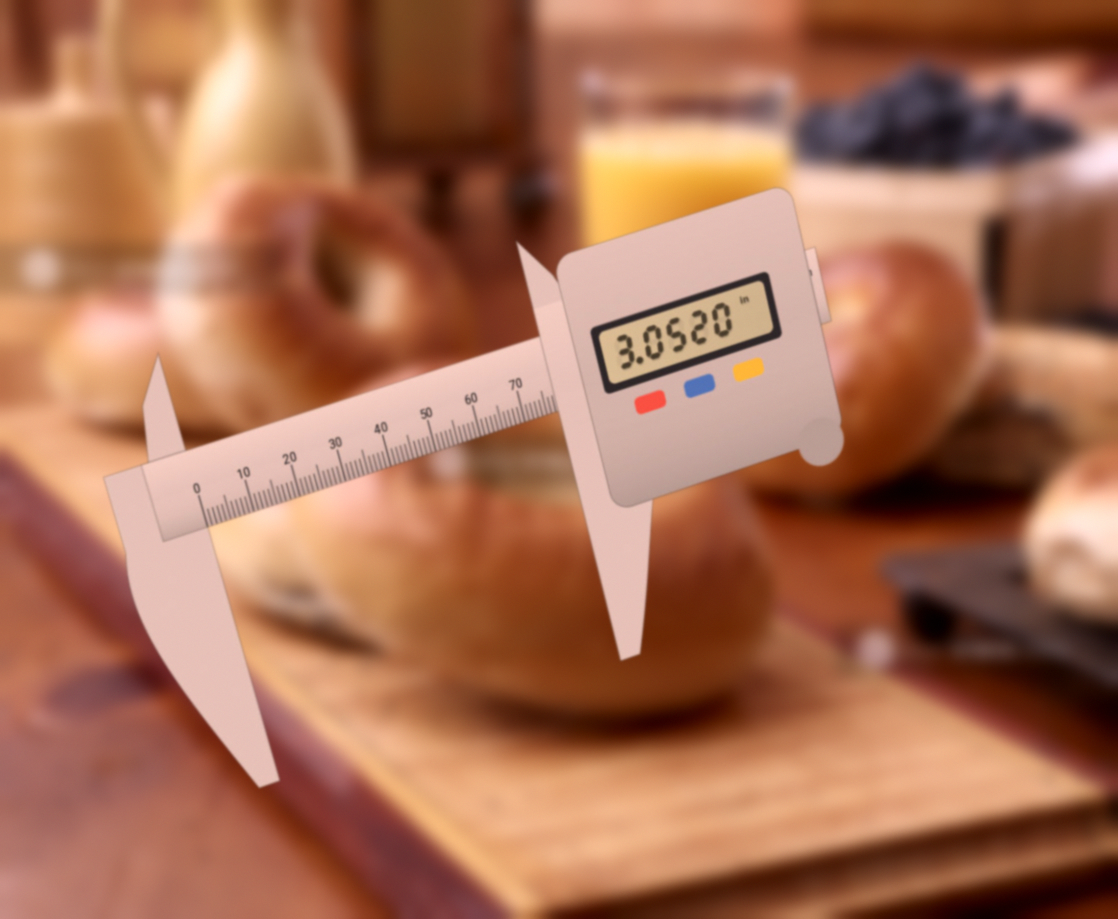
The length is 3.0520 in
